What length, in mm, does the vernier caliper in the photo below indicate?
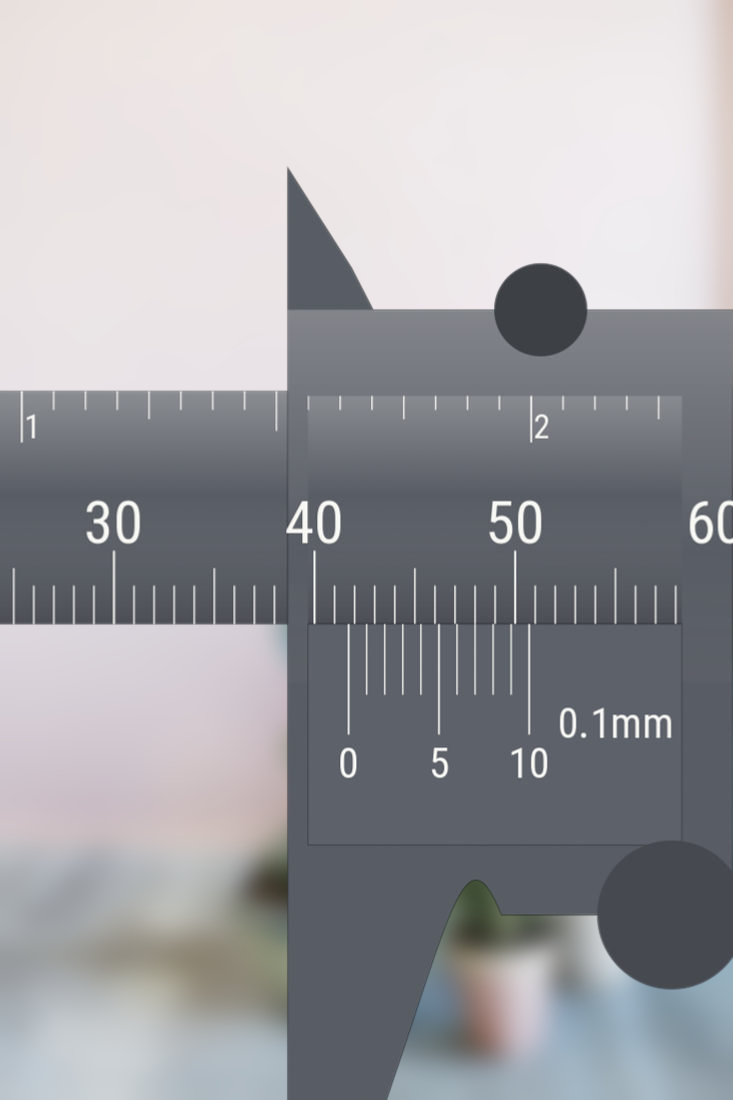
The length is 41.7 mm
